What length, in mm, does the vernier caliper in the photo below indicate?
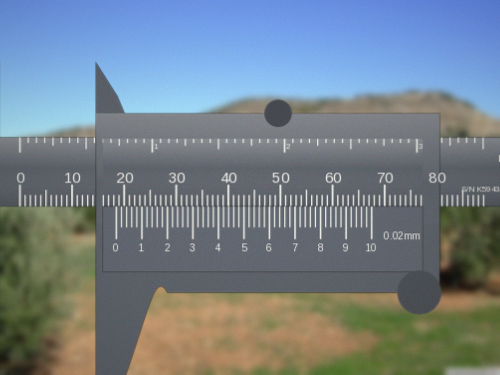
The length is 18.5 mm
